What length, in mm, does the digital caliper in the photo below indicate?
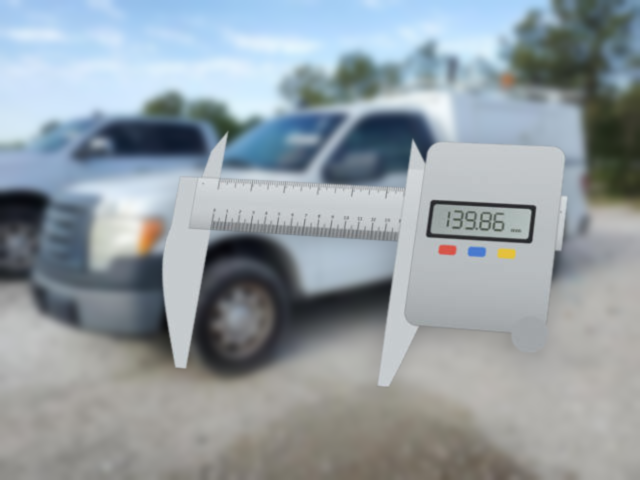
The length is 139.86 mm
